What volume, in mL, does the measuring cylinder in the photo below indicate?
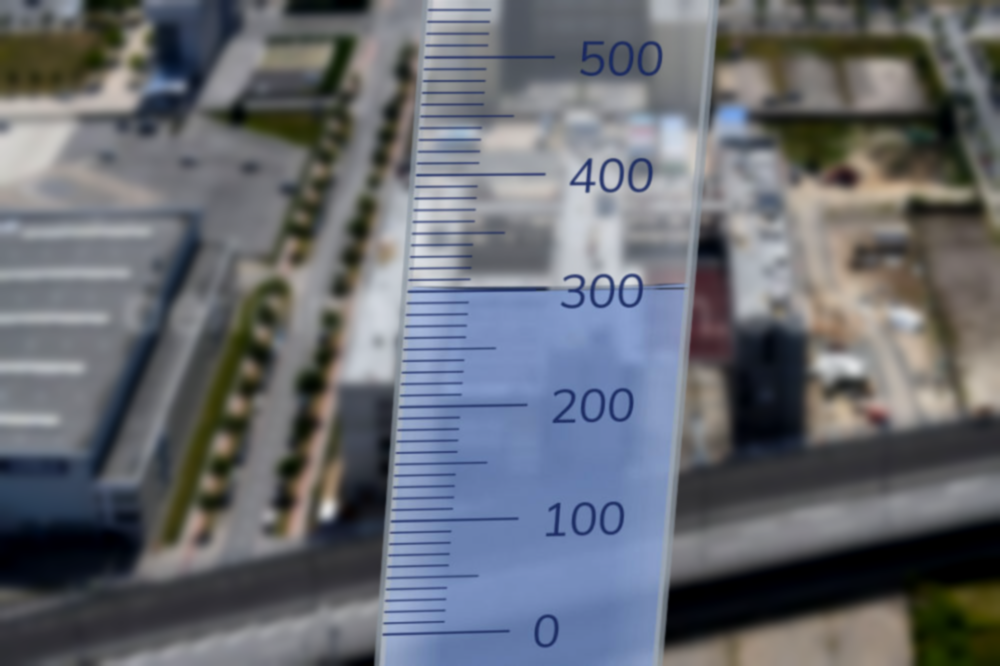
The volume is 300 mL
